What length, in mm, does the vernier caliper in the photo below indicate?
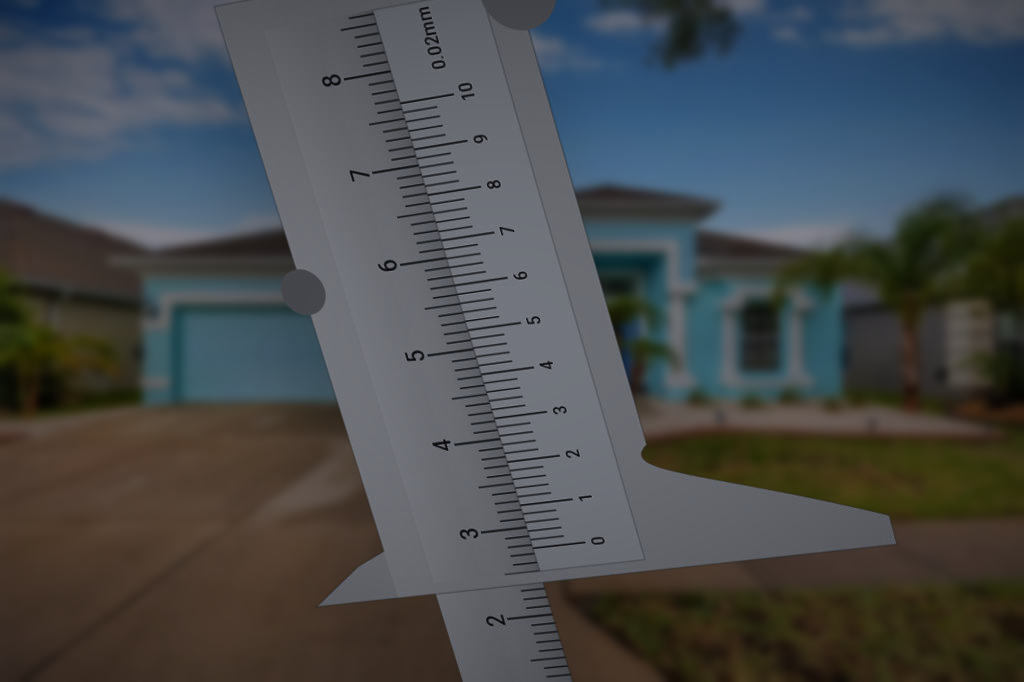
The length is 27.6 mm
